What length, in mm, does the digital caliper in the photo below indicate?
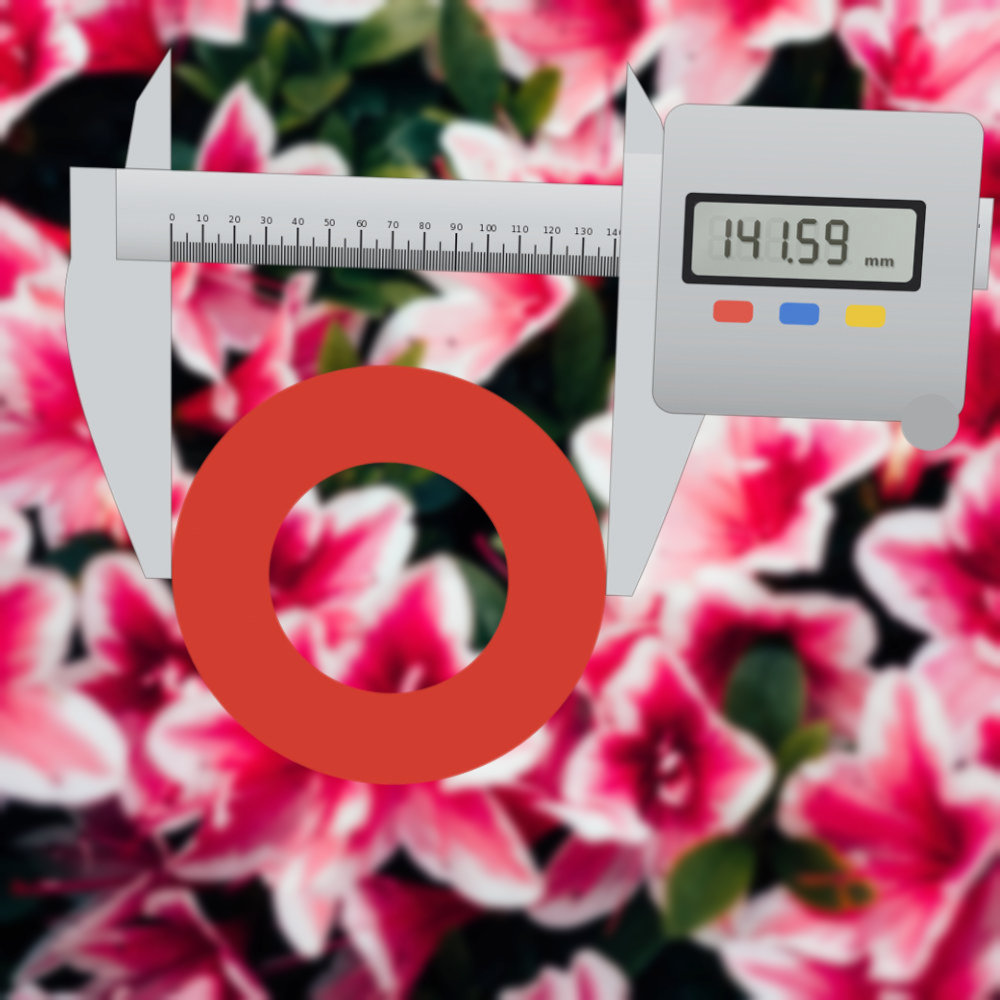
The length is 141.59 mm
